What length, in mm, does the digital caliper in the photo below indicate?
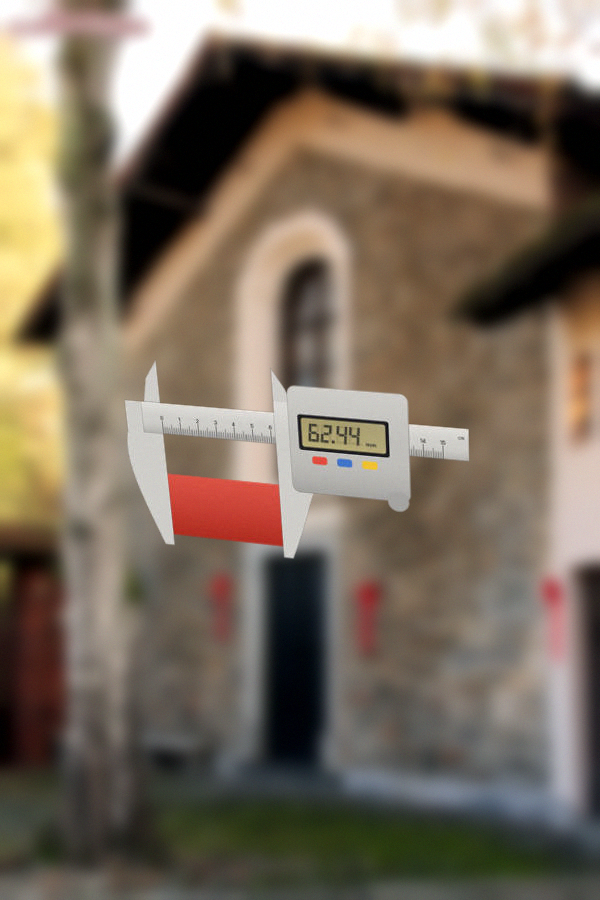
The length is 62.44 mm
